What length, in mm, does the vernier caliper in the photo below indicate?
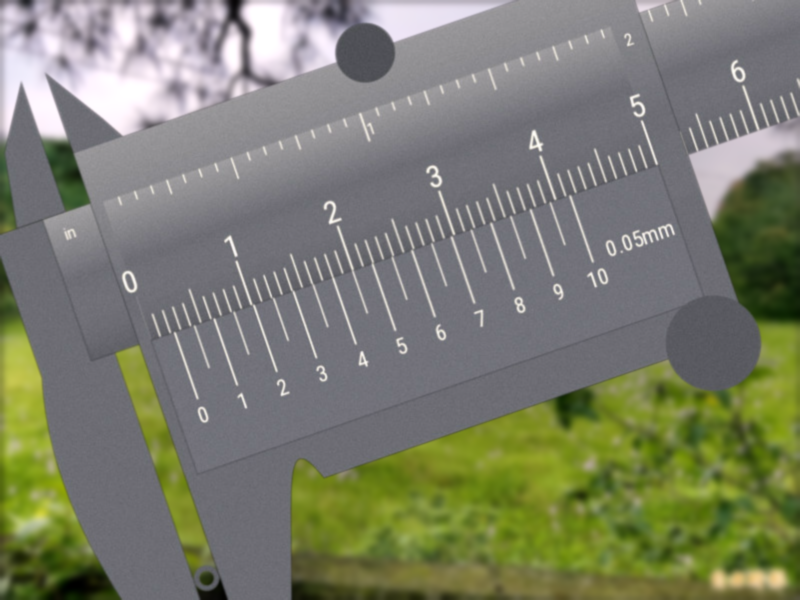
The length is 2.4 mm
